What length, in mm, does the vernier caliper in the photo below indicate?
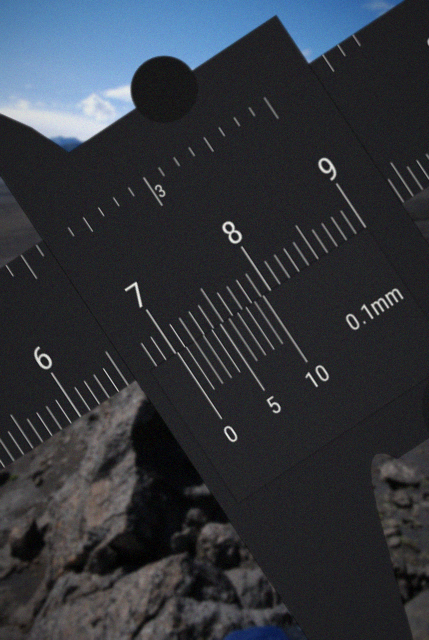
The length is 70.2 mm
